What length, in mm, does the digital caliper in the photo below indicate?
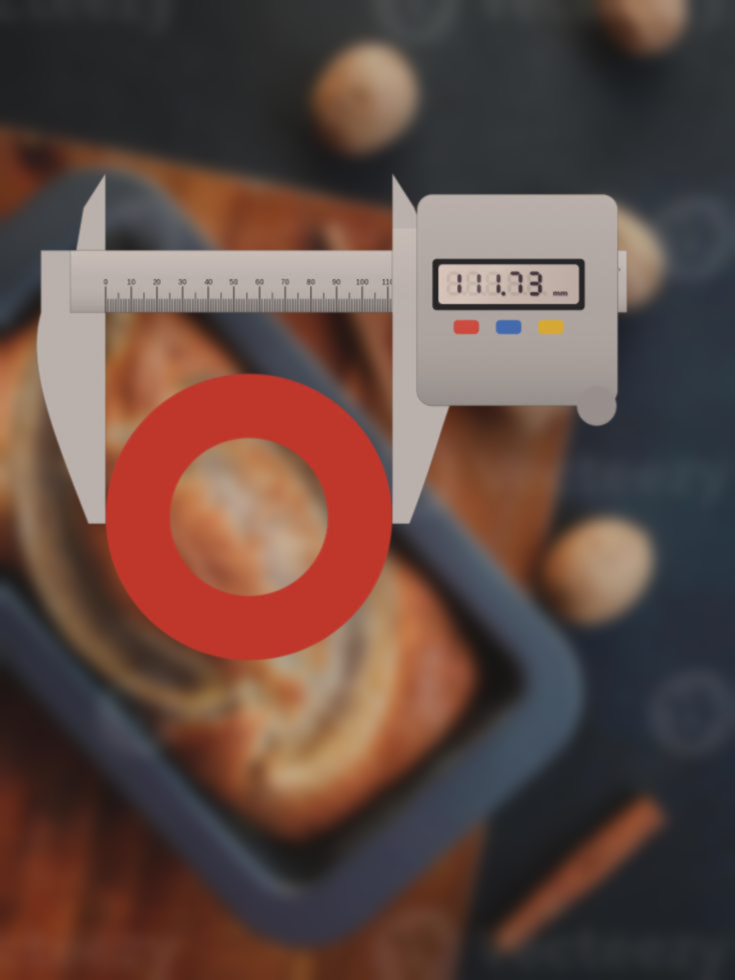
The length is 111.73 mm
